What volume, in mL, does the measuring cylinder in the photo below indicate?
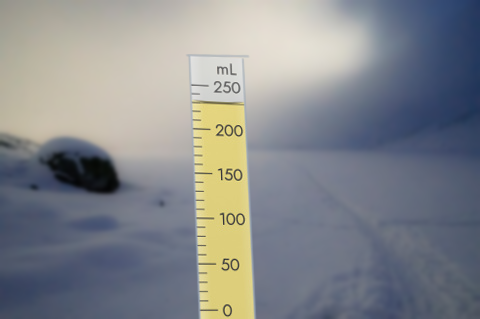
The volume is 230 mL
